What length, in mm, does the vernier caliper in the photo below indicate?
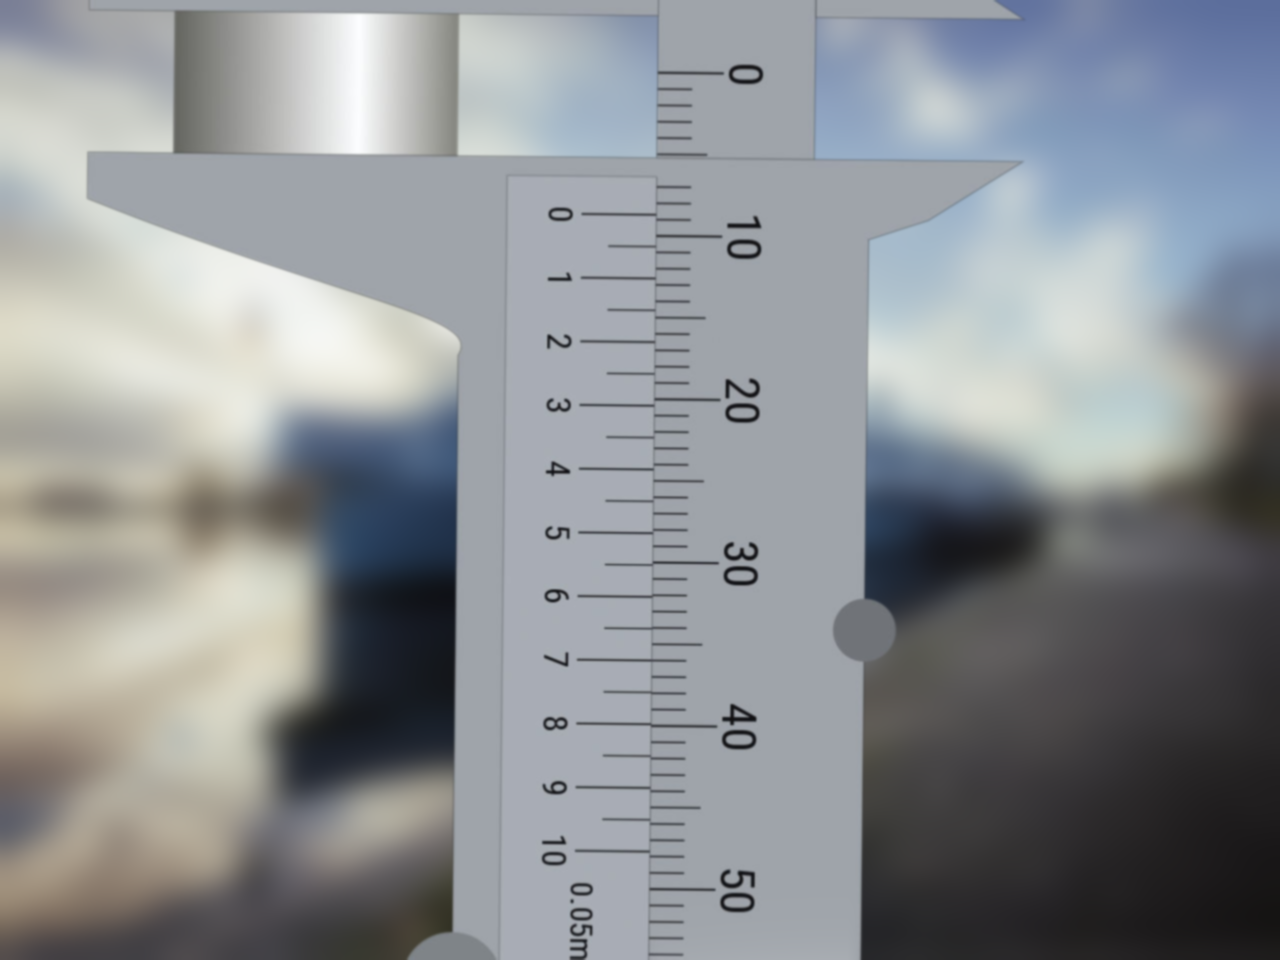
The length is 8.7 mm
